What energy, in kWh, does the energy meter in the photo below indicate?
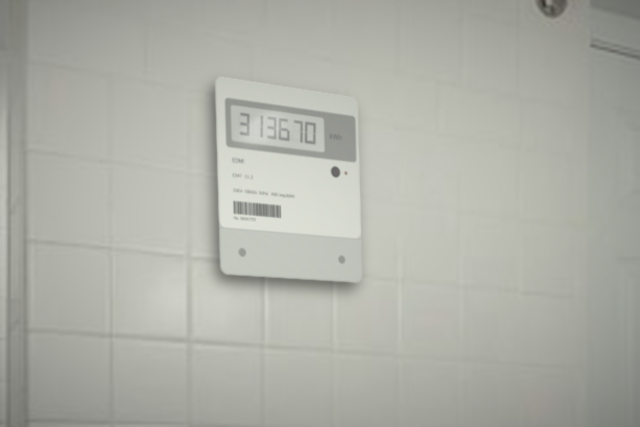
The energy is 313670 kWh
